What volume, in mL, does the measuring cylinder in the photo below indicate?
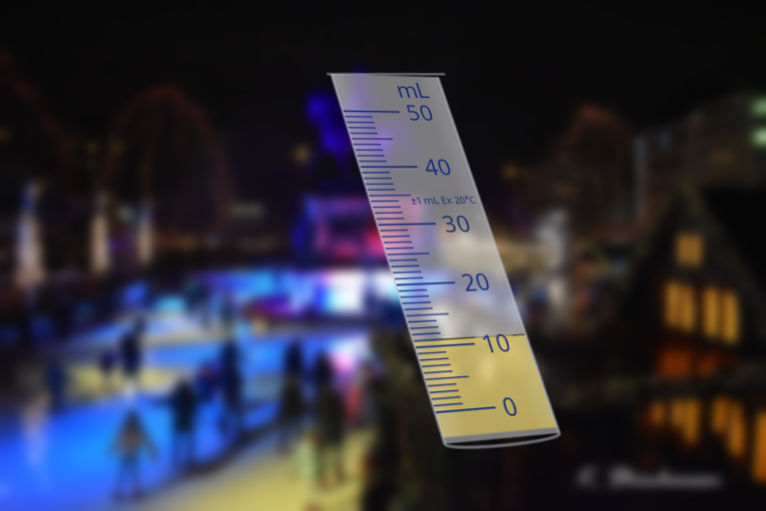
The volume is 11 mL
